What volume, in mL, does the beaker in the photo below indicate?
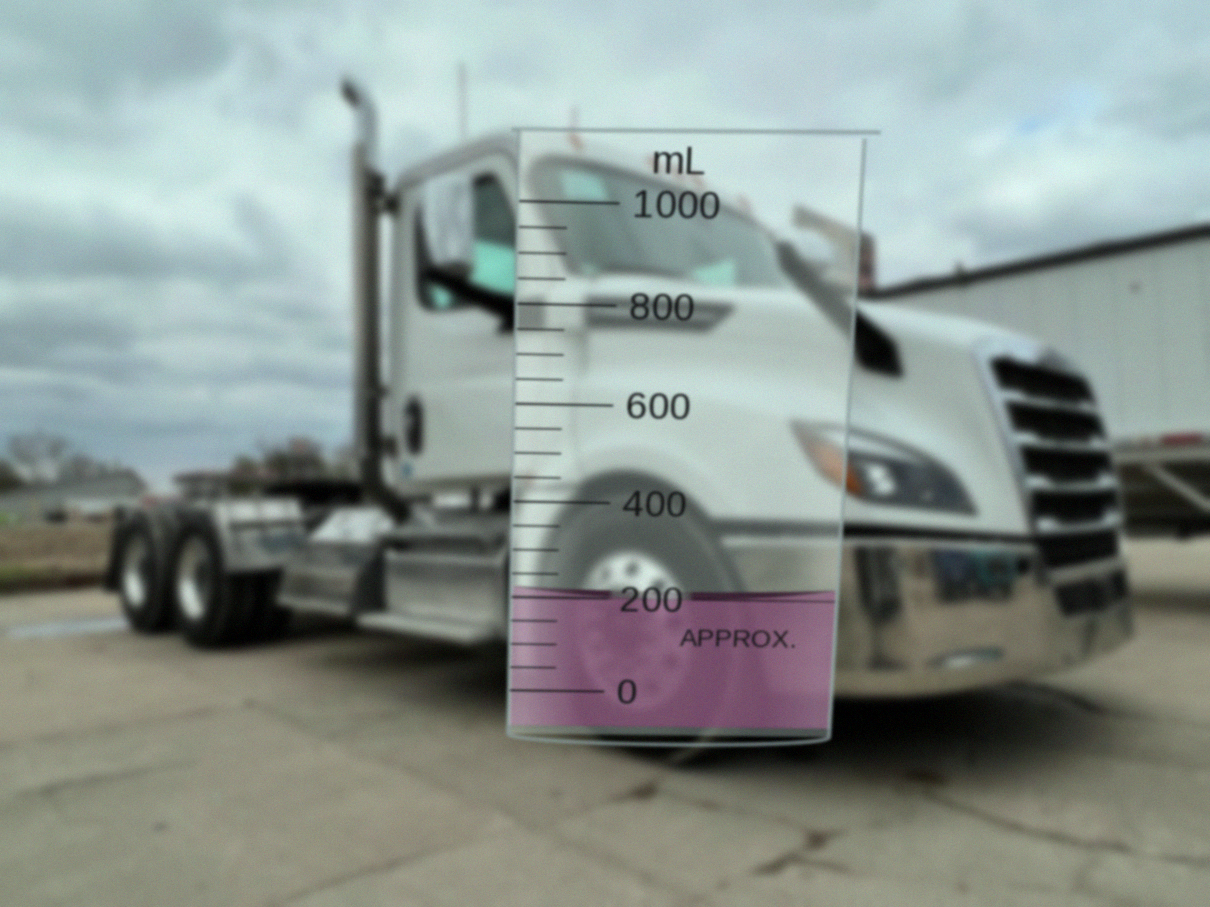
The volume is 200 mL
